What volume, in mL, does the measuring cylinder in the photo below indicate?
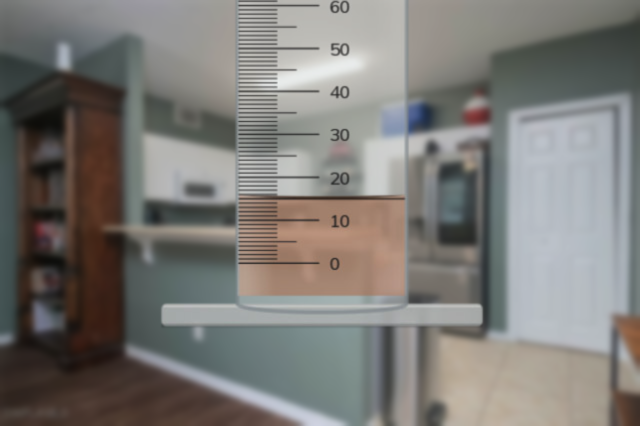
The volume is 15 mL
